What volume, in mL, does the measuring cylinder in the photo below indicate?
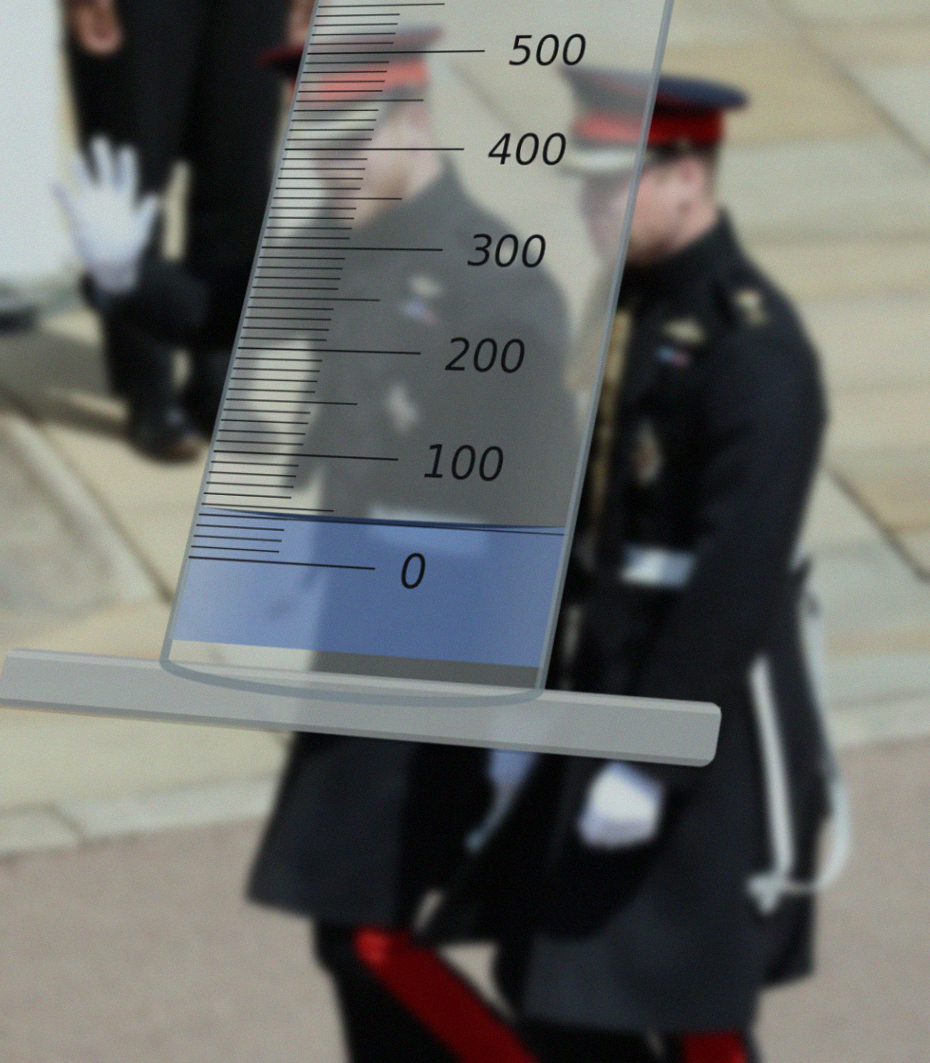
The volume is 40 mL
